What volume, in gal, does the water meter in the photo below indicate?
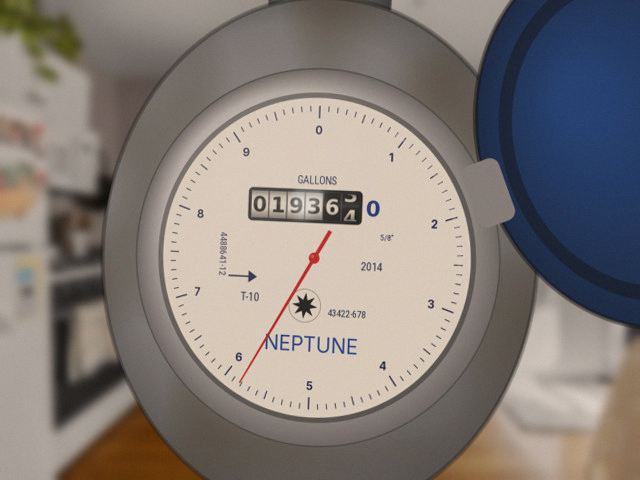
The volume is 193635.8 gal
